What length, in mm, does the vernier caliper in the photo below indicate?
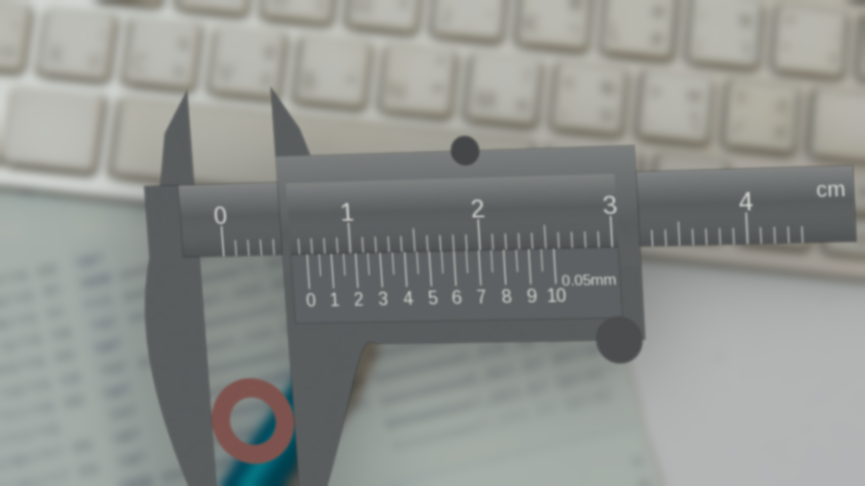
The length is 6.6 mm
